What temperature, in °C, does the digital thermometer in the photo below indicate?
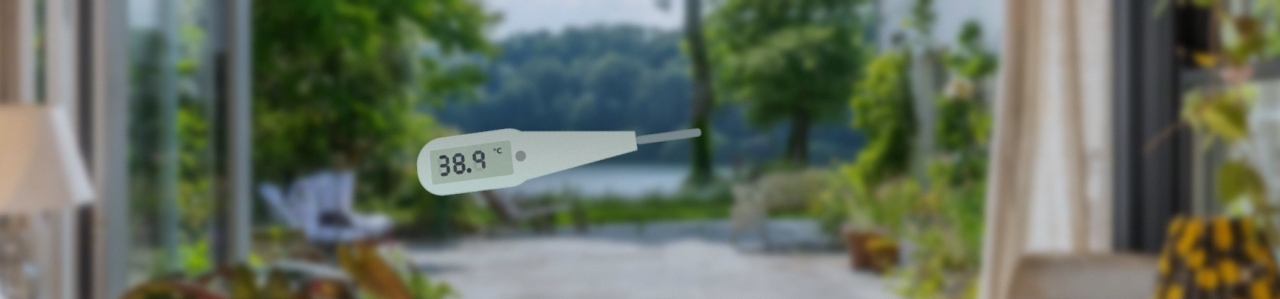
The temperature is 38.9 °C
